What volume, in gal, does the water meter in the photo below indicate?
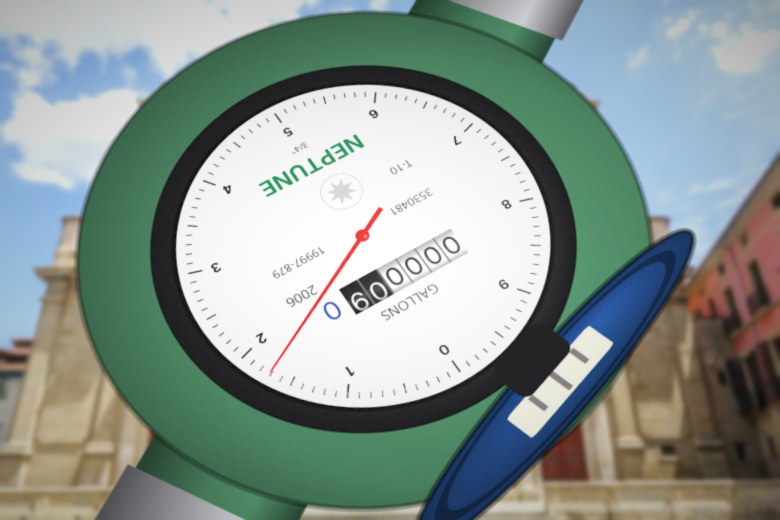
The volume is 91.7 gal
